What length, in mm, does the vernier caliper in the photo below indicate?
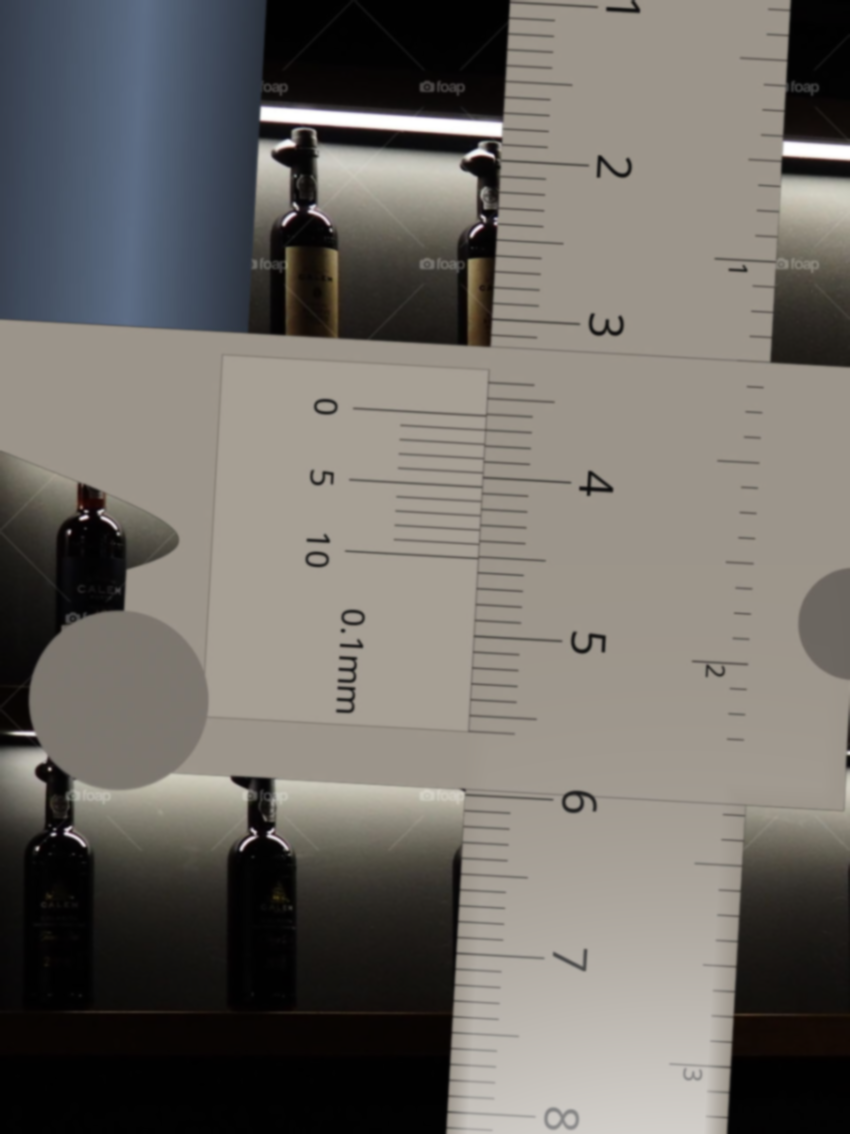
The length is 36.1 mm
